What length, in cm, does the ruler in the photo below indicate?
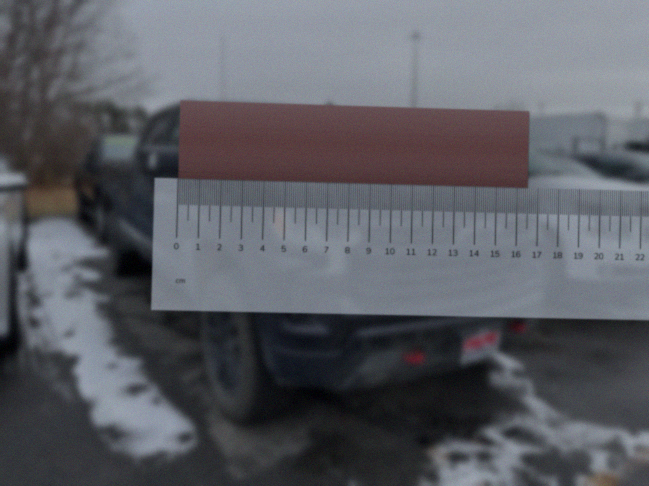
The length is 16.5 cm
